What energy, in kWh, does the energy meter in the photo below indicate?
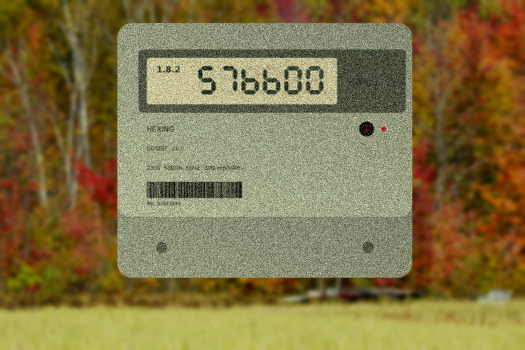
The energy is 576600 kWh
